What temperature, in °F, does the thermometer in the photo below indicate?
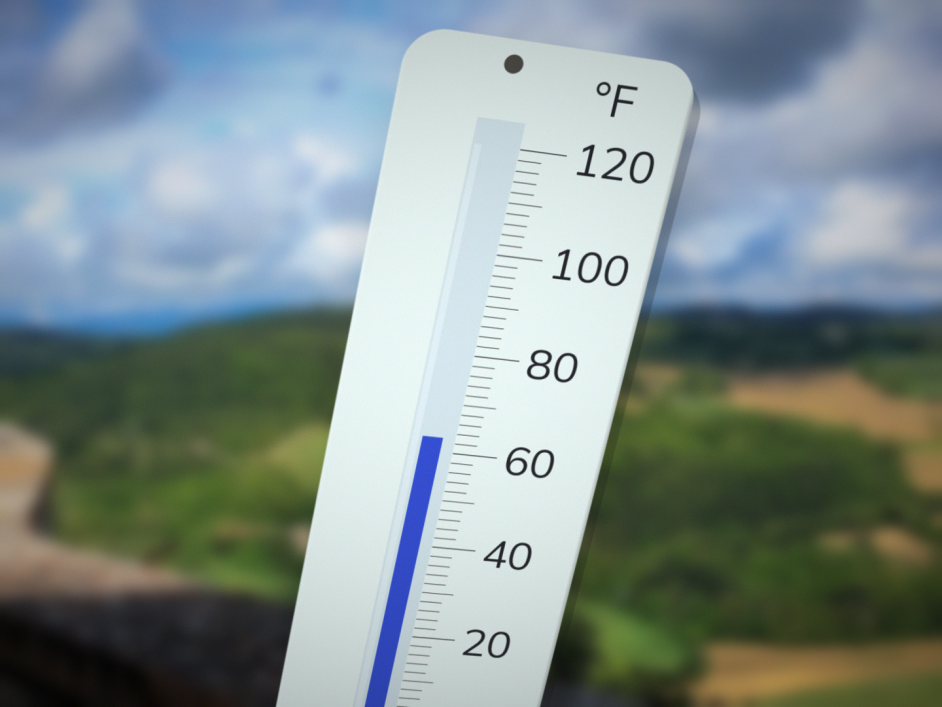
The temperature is 63 °F
